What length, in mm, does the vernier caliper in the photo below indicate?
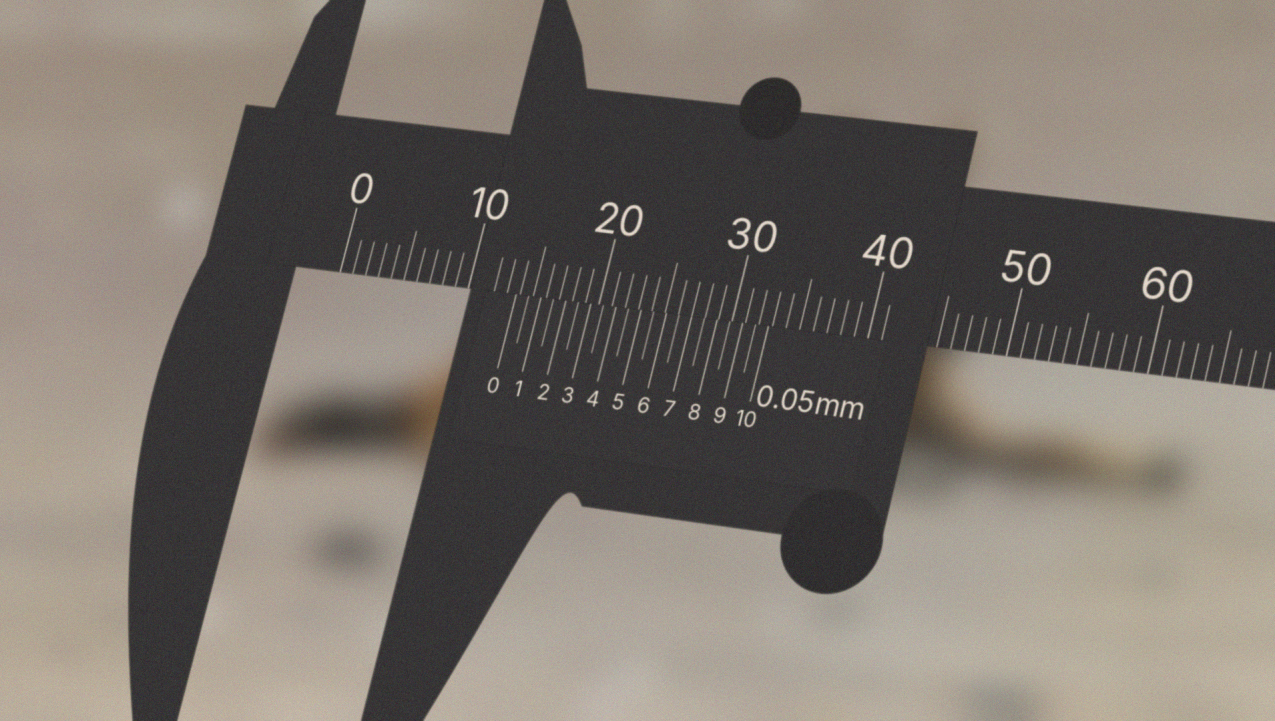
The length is 13.7 mm
